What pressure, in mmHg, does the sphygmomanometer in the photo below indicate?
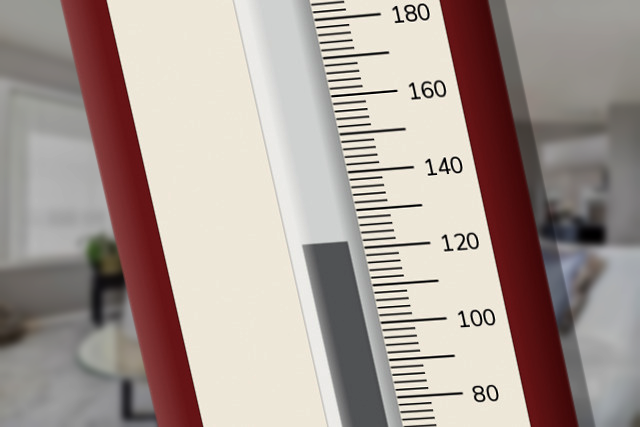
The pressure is 122 mmHg
